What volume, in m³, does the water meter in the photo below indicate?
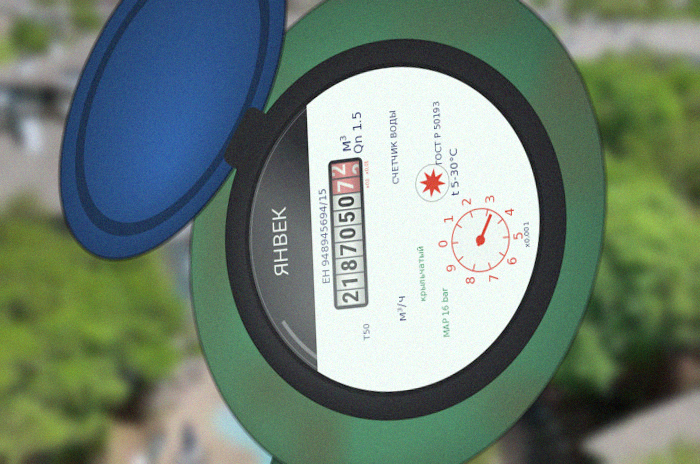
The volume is 2187050.723 m³
